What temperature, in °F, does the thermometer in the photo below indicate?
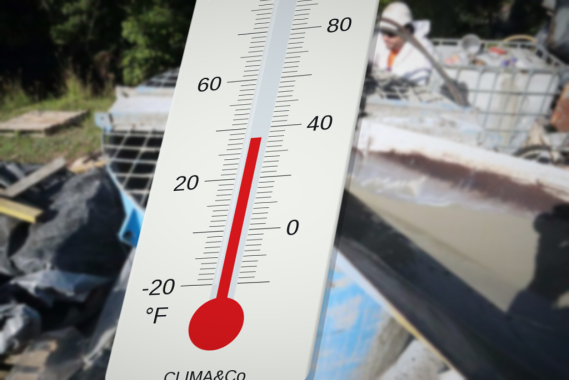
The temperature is 36 °F
